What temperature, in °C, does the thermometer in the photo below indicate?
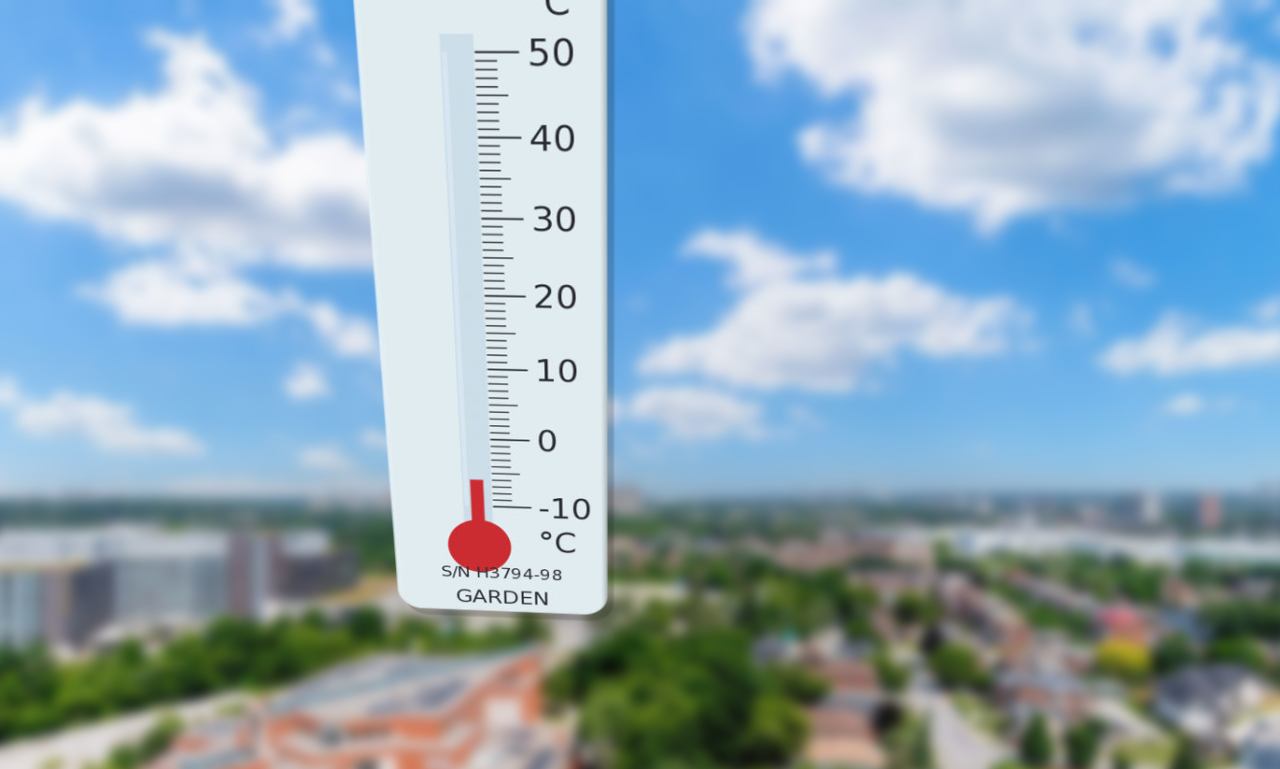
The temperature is -6 °C
